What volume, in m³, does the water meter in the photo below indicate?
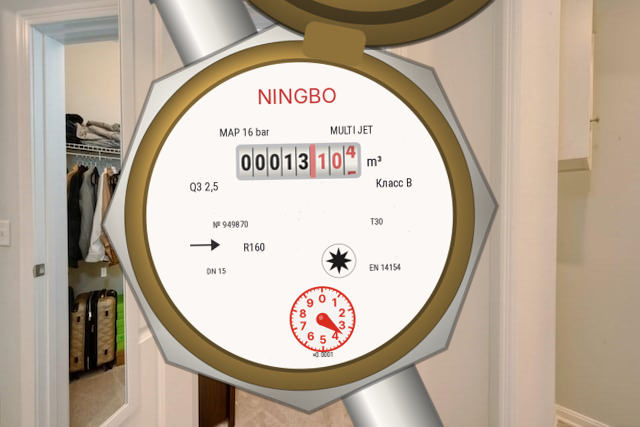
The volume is 13.1043 m³
